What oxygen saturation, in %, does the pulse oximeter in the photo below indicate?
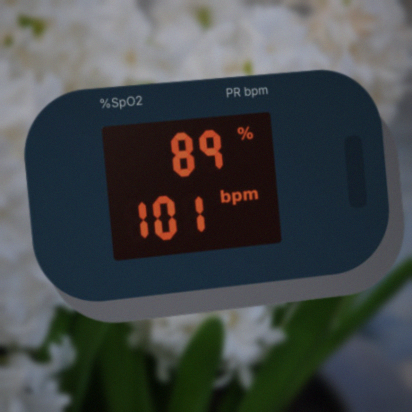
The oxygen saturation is 89 %
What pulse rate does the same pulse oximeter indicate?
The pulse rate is 101 bpm
